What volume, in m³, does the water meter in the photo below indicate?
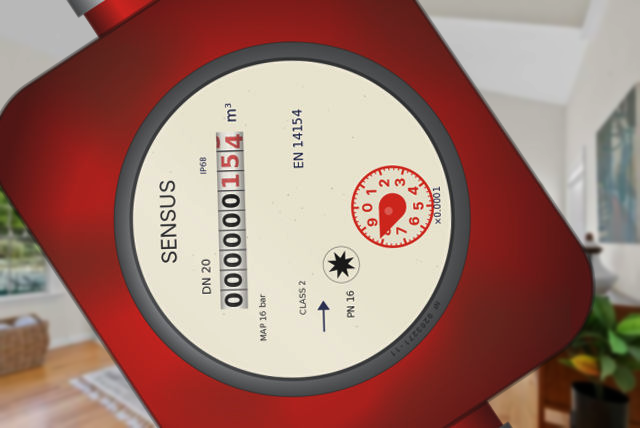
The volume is 0.1538 m³
